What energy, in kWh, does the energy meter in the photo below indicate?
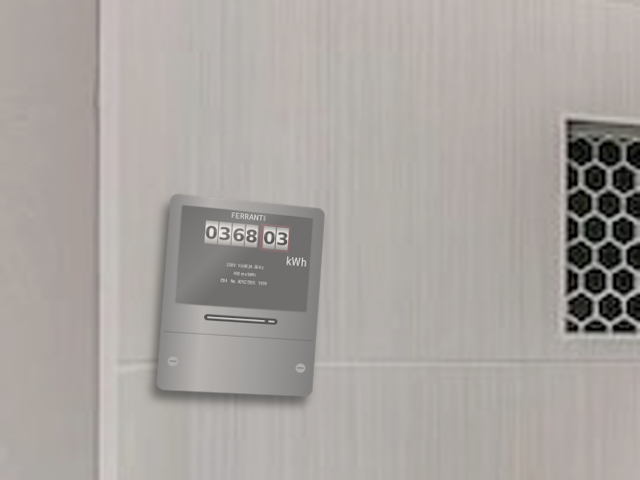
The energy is 368.03 kWh
